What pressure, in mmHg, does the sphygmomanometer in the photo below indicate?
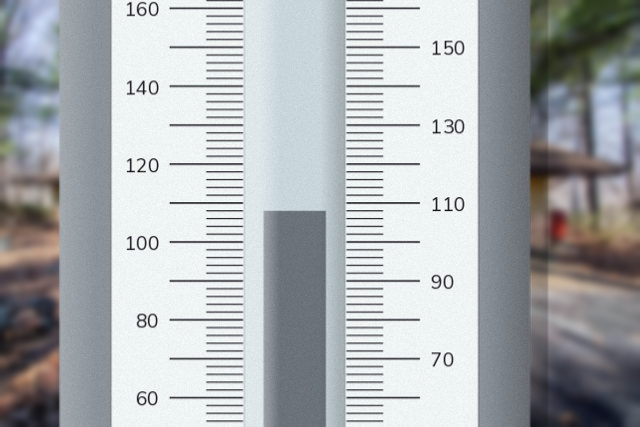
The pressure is 108 mmHg
